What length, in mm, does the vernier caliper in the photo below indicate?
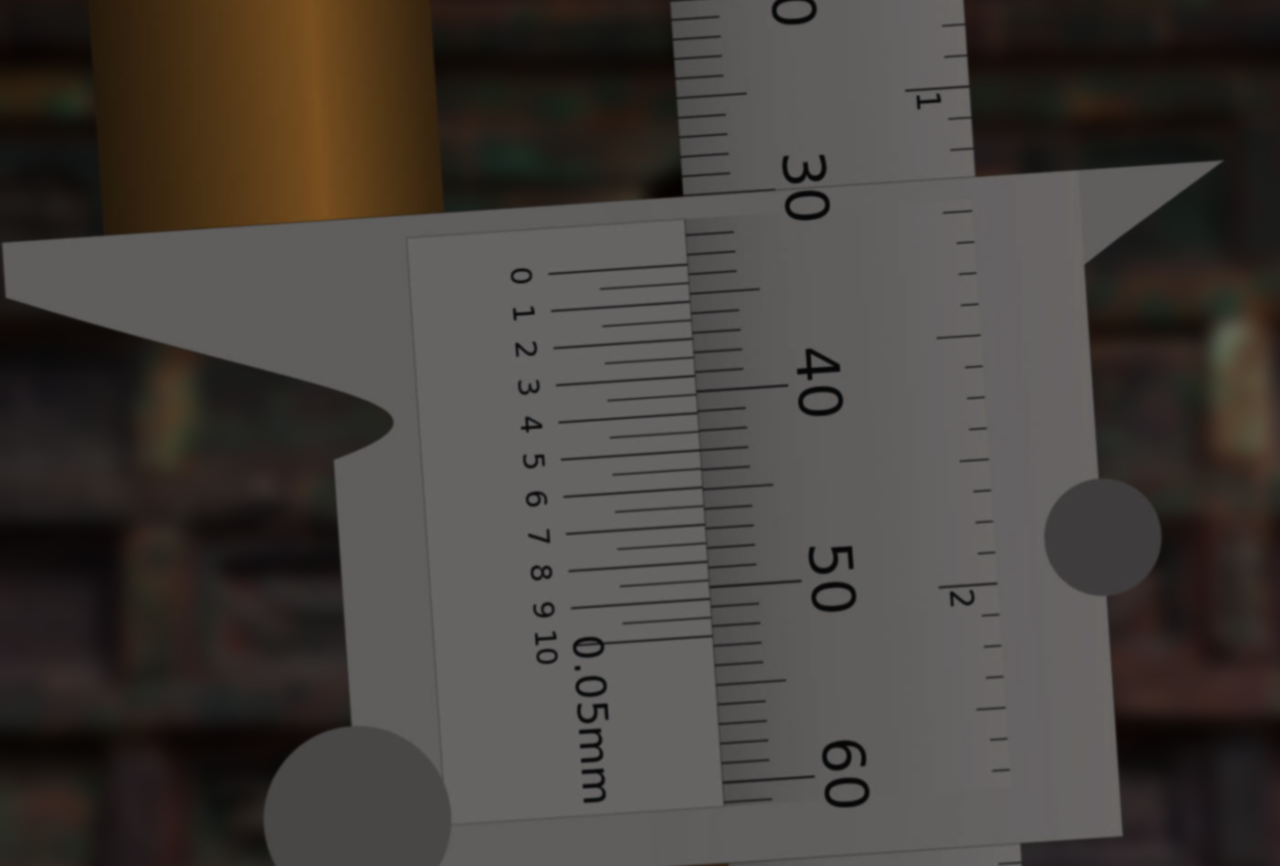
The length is 33.5 mm
